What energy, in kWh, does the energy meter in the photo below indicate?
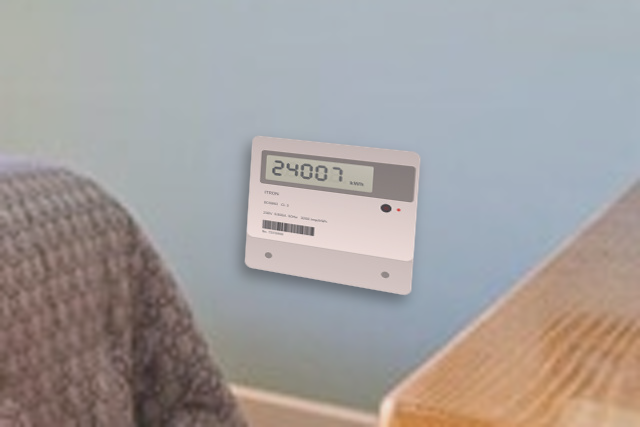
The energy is 24007 kWh
